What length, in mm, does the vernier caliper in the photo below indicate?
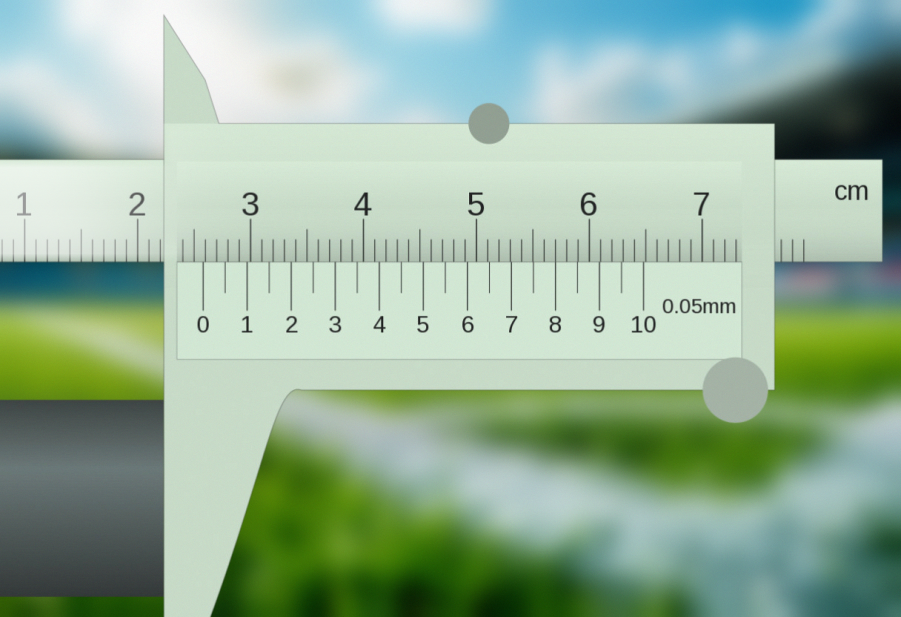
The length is 25.8 mm
